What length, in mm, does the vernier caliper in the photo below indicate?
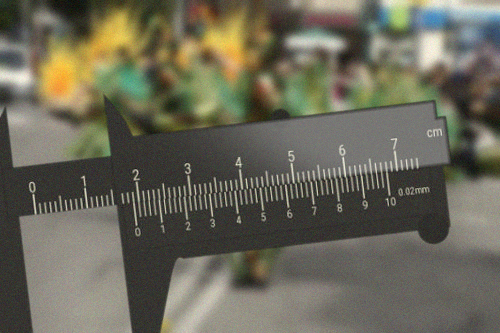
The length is 19.0 mm
